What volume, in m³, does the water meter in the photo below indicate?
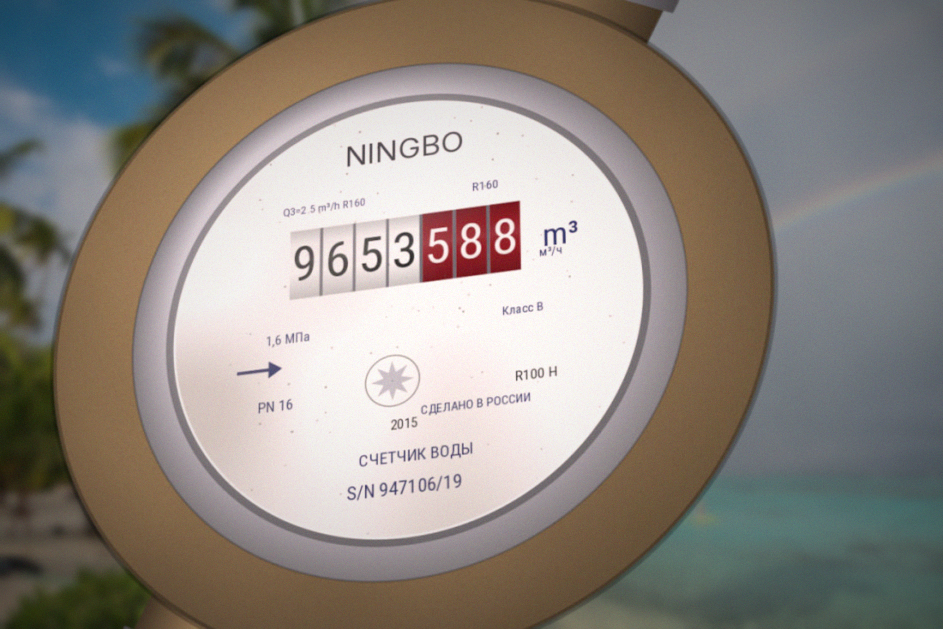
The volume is 9653.588 m³
